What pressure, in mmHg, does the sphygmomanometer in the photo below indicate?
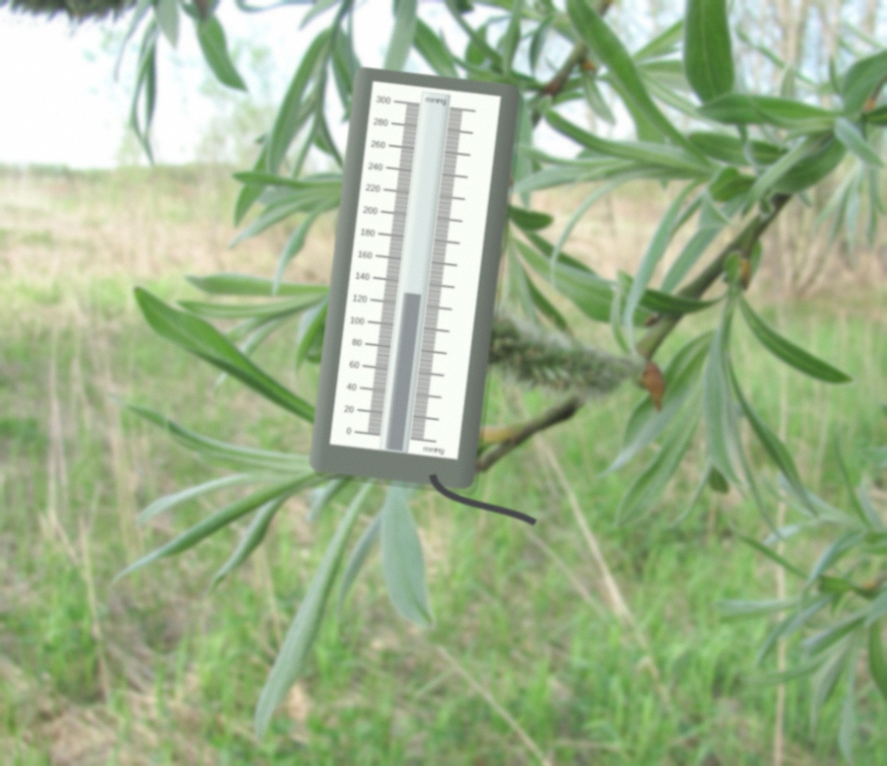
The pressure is 130 mmHg
